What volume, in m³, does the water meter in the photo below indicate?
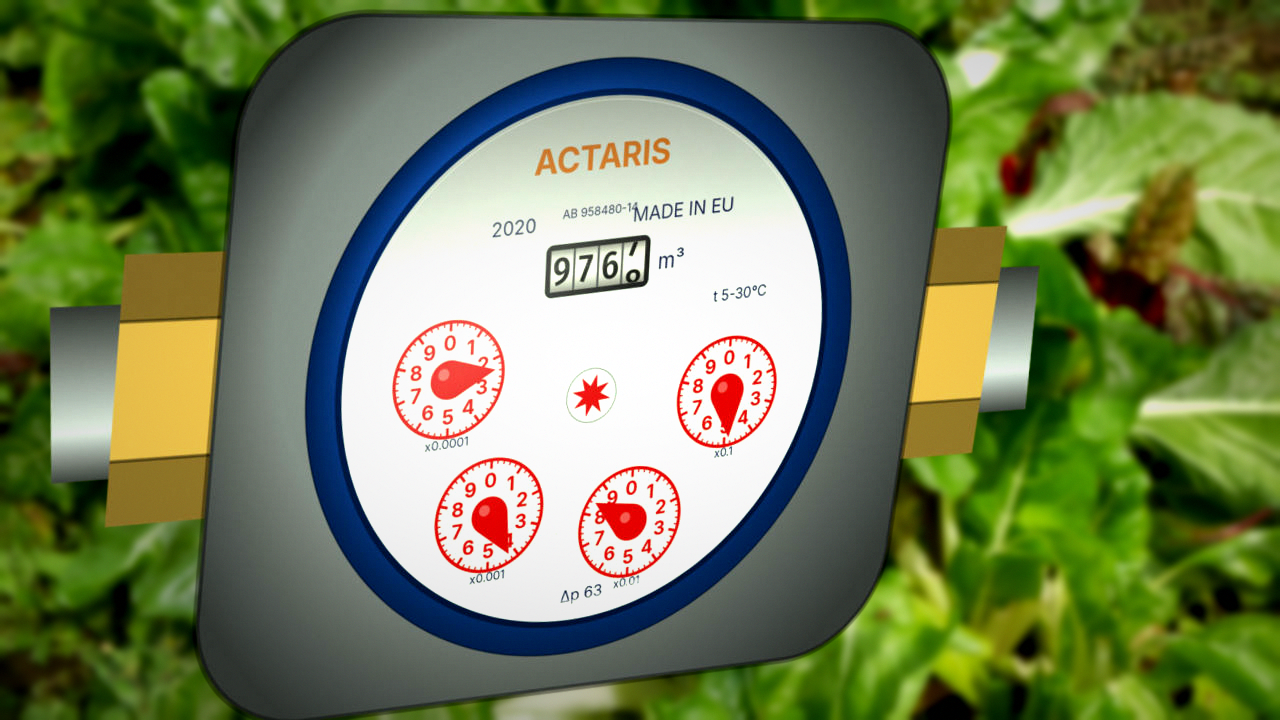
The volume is 9767.4842 m³
